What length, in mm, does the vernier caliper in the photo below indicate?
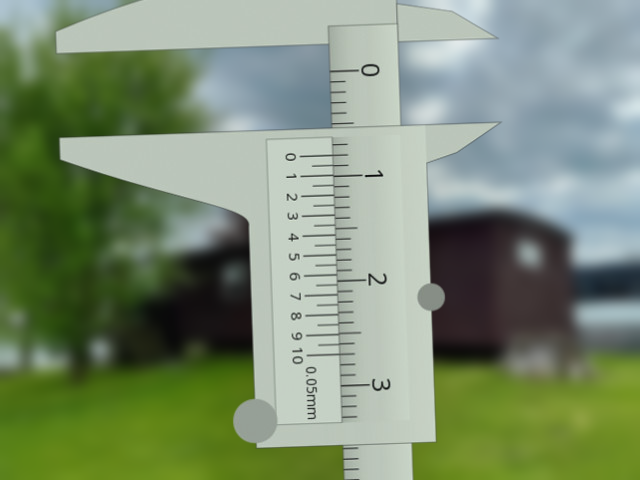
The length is 8.0 mm
